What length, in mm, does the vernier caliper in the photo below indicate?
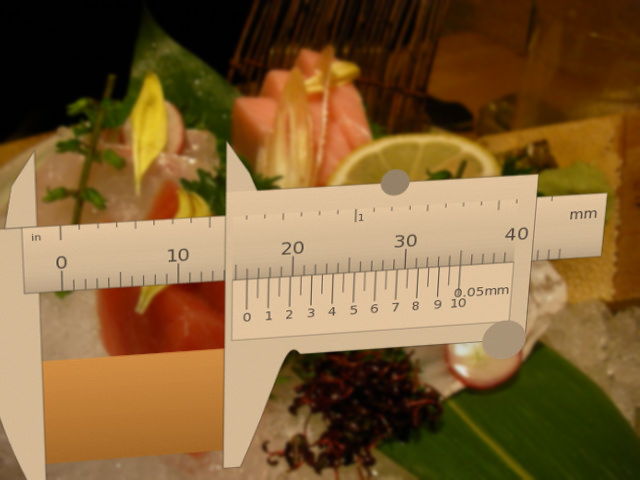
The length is 16.0 mm
